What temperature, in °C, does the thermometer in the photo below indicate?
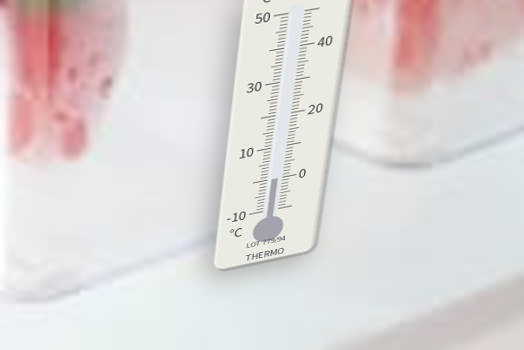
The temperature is 0 °C
